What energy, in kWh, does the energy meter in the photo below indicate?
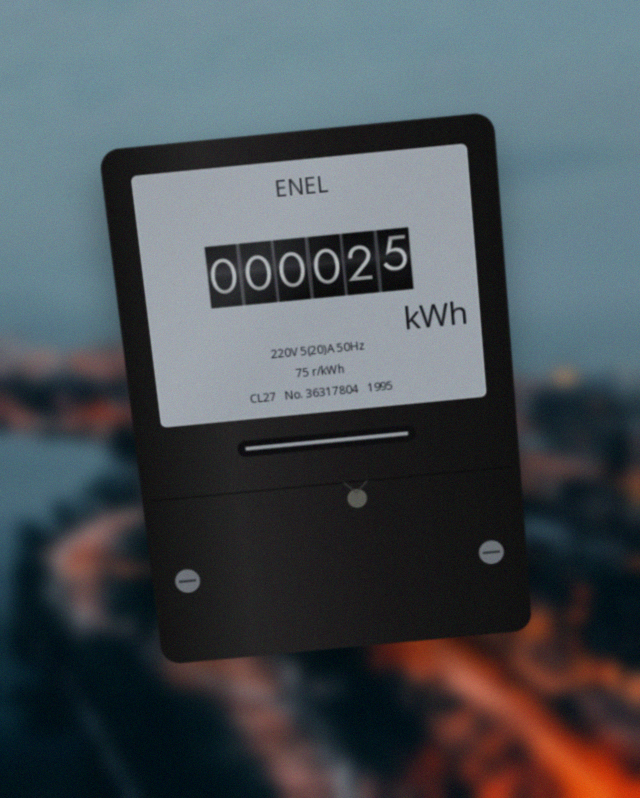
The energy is 25 kWh
